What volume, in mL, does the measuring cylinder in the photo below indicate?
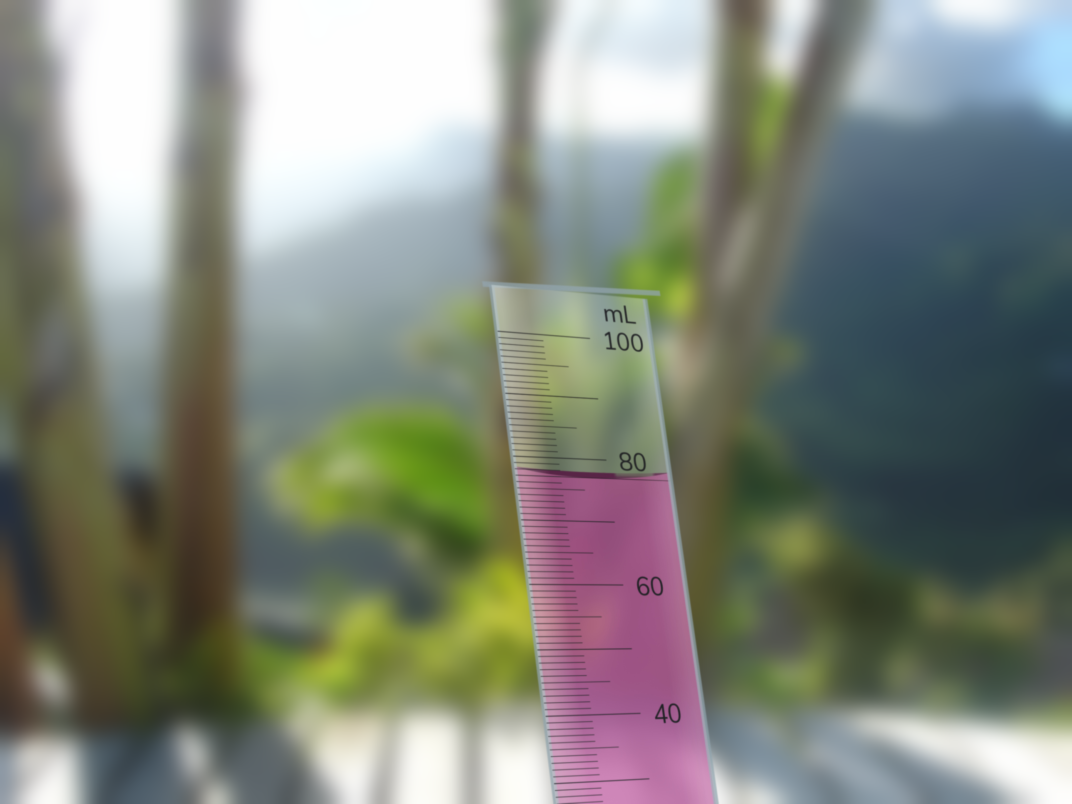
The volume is 77 mL
